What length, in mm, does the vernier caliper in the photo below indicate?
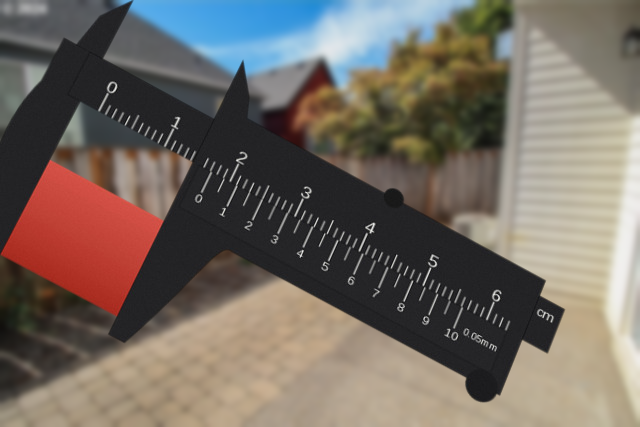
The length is 17.2 mm
